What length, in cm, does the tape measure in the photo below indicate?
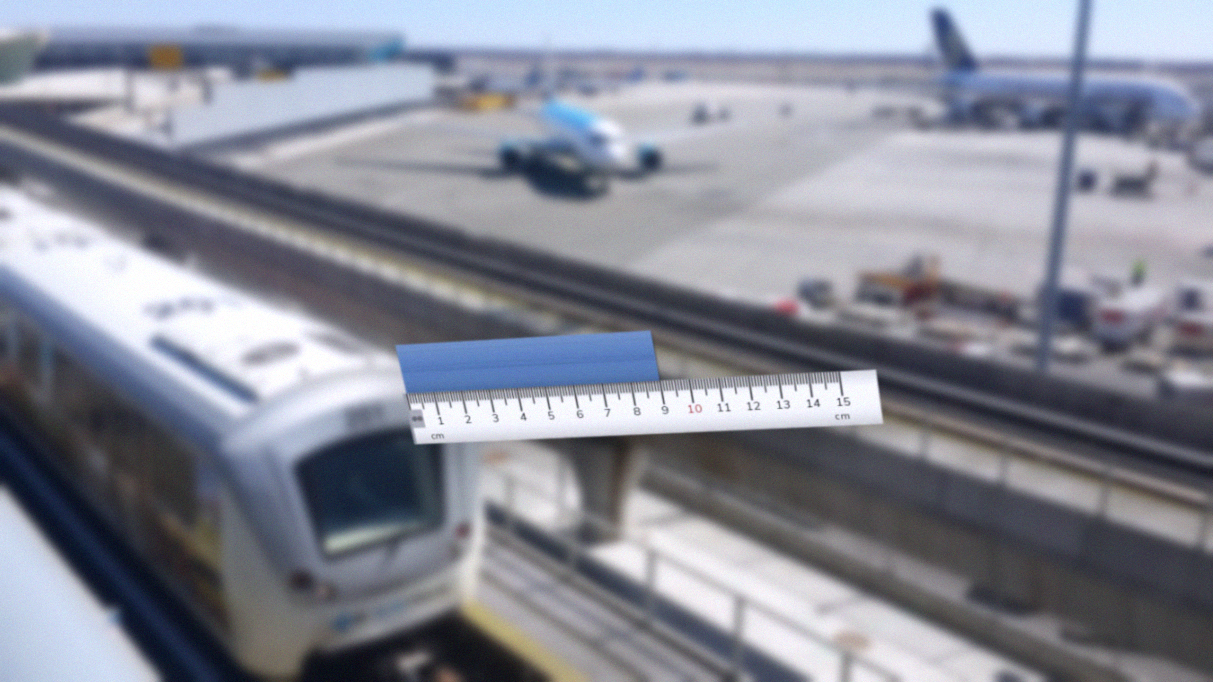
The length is 9 cm
